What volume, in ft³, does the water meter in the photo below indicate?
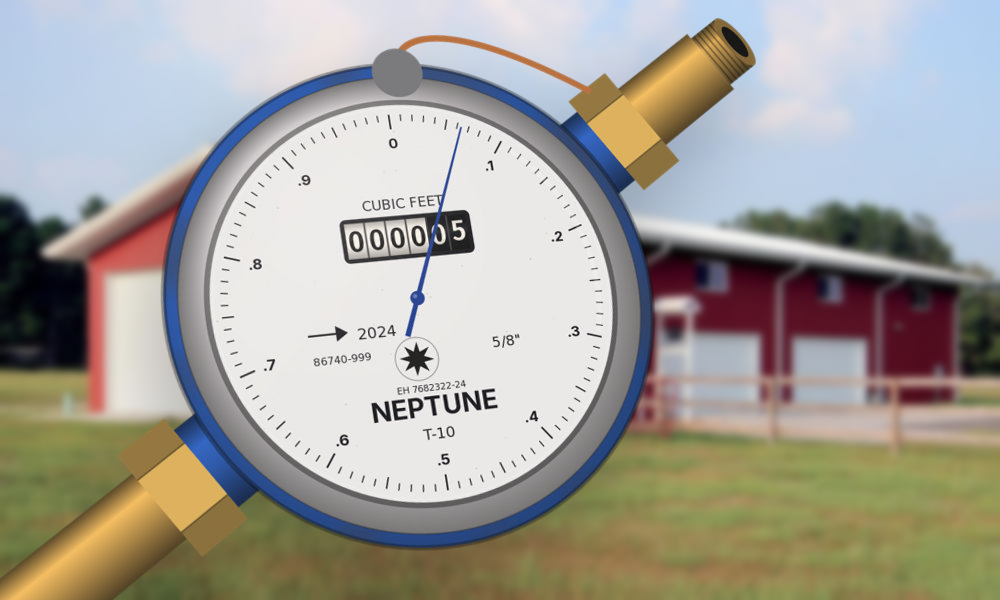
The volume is 5.06 ft³
